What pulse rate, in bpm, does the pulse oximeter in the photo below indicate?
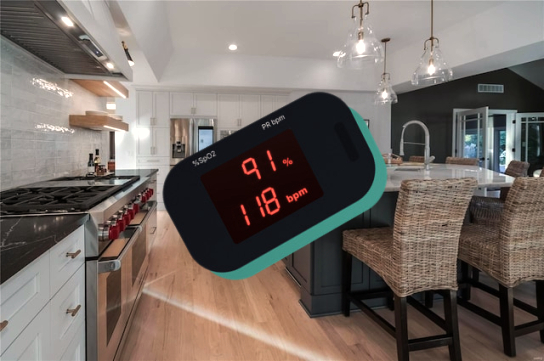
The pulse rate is 118 bpm
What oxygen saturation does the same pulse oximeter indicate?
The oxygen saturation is 91 %
